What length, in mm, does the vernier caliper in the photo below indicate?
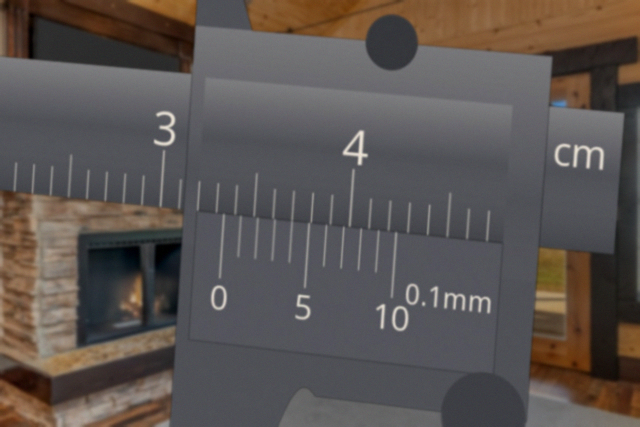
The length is 33.4 mm
